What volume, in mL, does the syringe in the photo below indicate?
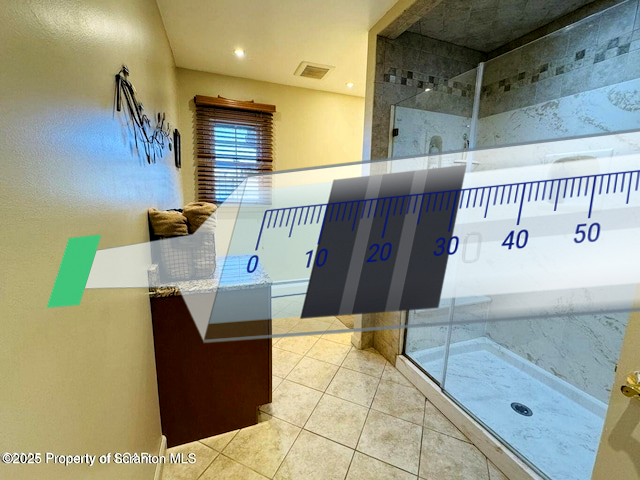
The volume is 10 mL
